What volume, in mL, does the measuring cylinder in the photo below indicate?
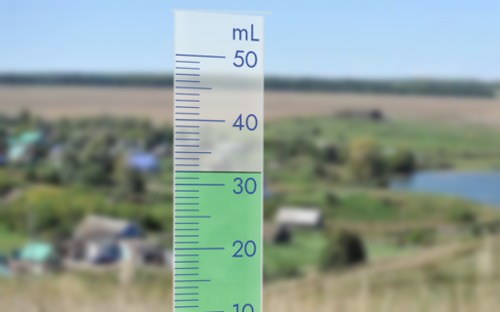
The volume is 32 mL
